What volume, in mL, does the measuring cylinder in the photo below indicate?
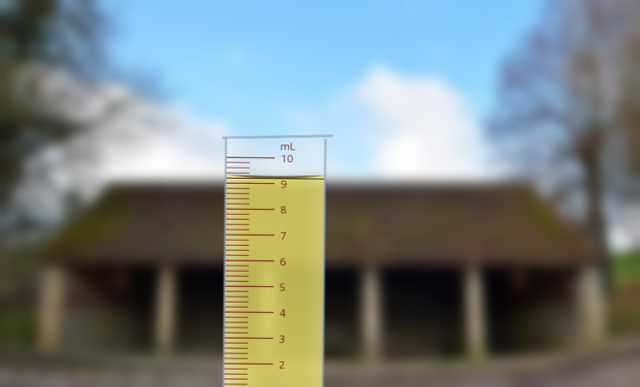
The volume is 9.2 mL
